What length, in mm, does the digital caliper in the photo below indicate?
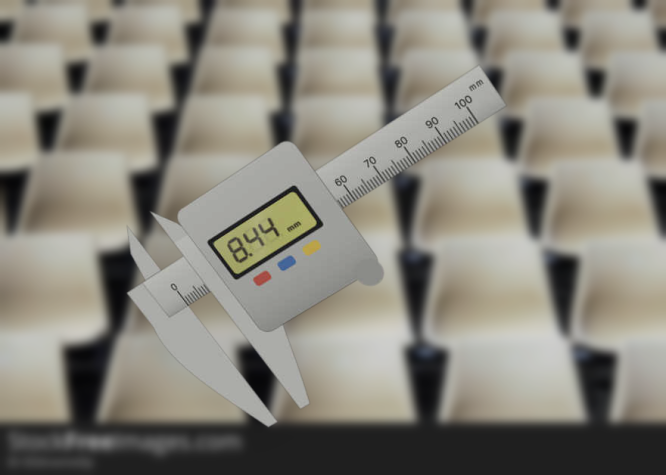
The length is 8.44 mm
